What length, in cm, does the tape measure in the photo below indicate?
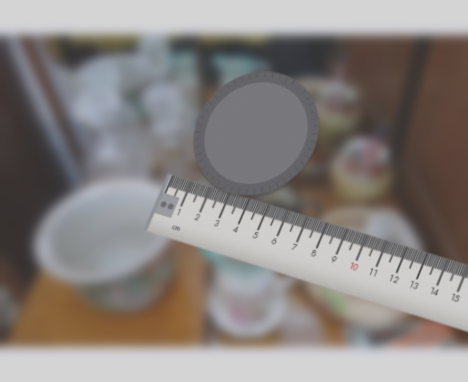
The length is 6 cm
